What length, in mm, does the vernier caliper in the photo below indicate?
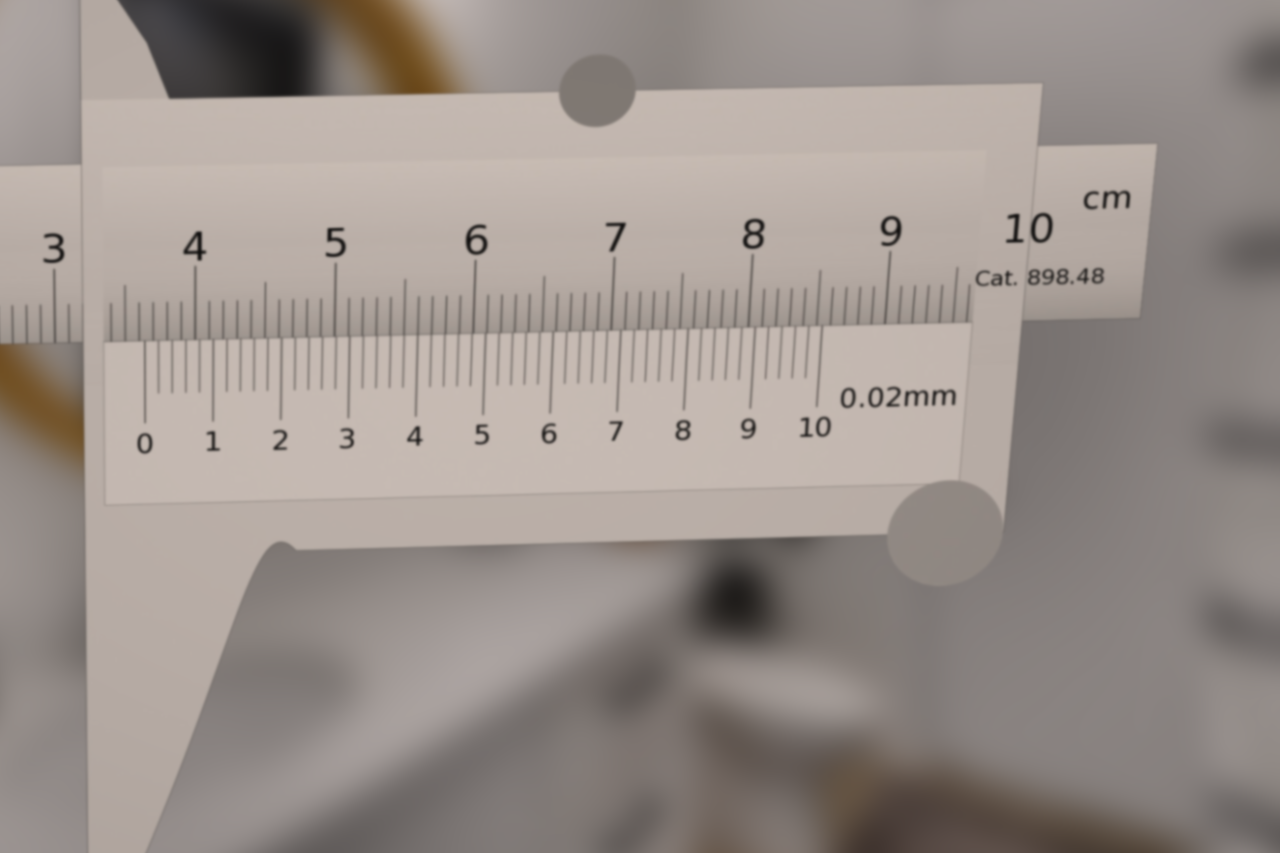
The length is 36.4 mm
